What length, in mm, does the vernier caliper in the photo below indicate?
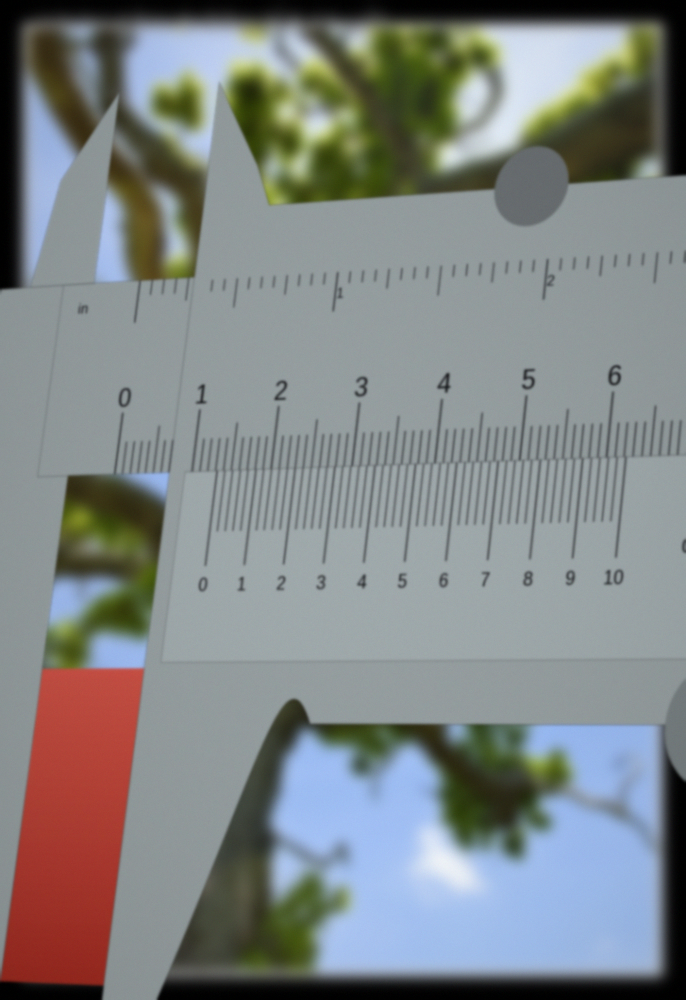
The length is 13.2 mm
